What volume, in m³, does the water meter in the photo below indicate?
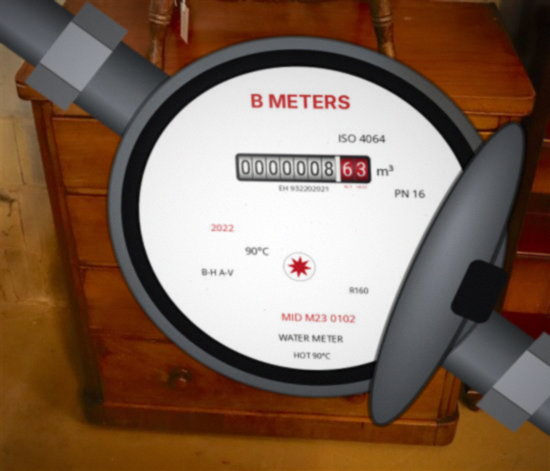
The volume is 8.63 m³
